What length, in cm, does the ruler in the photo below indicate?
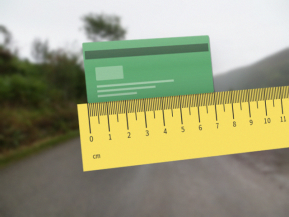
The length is 7 cm
